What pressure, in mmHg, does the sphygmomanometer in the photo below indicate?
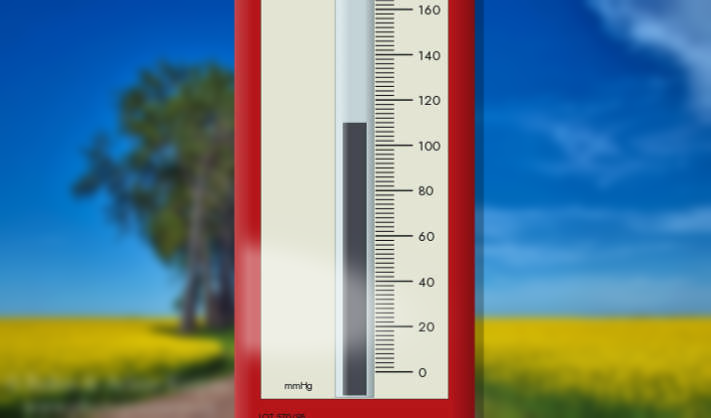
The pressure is 110 mmHg
